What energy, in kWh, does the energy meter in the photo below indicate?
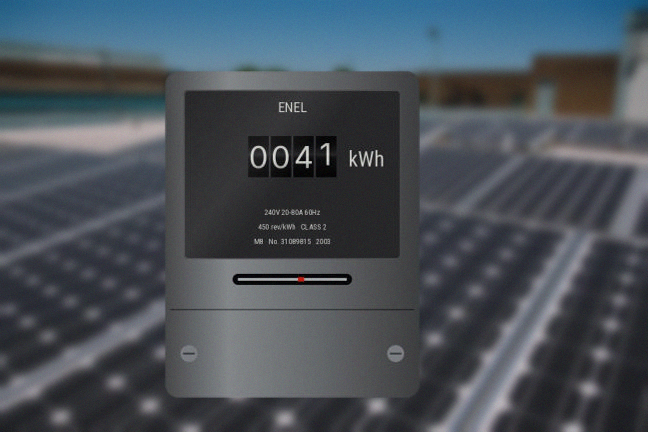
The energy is 41 kWh
